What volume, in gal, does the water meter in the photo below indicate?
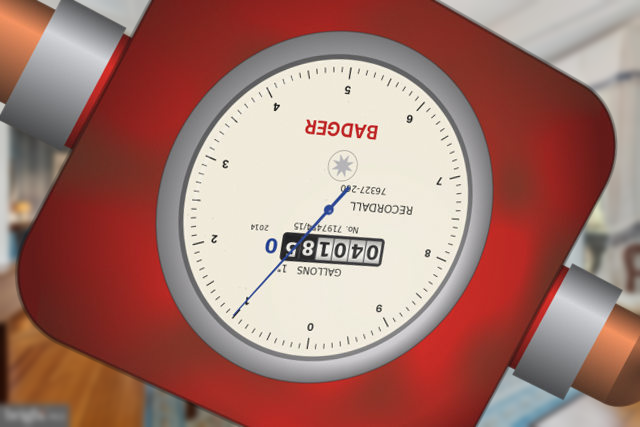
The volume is 401851.0 gal
